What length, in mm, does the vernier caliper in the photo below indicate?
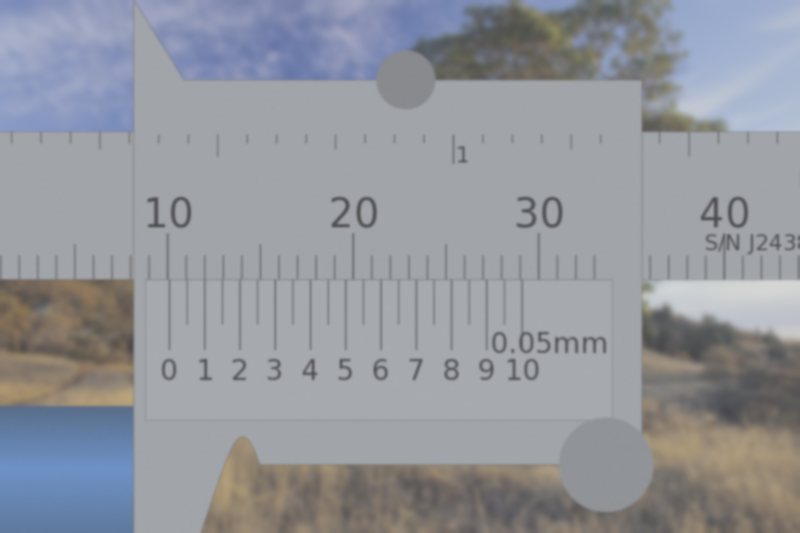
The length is 10.1 mm
